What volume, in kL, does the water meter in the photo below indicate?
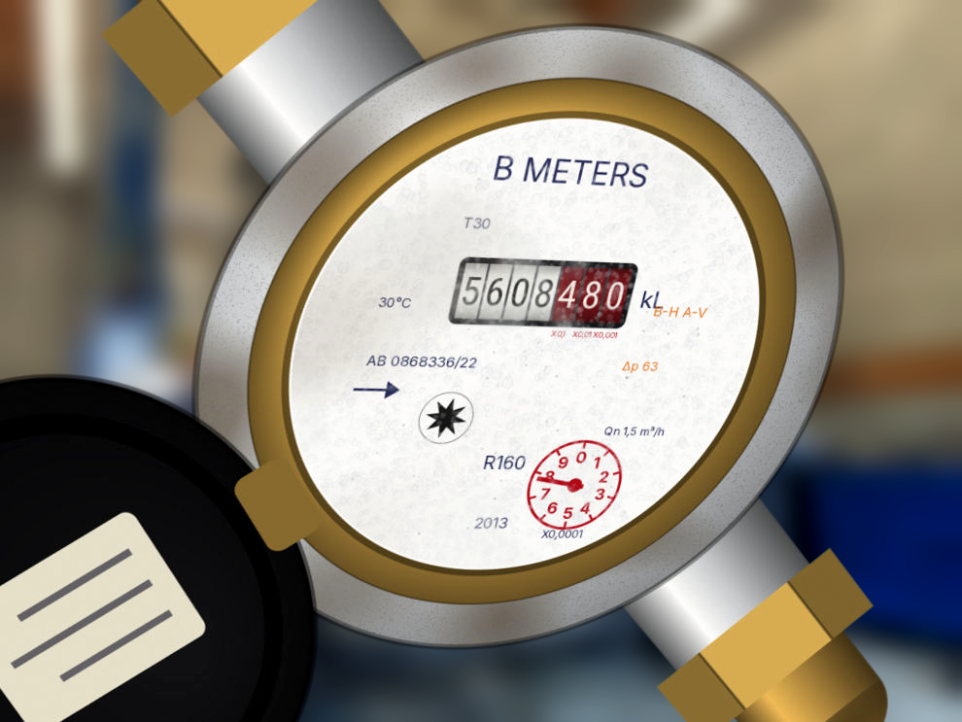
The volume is 5608.4807 kL
